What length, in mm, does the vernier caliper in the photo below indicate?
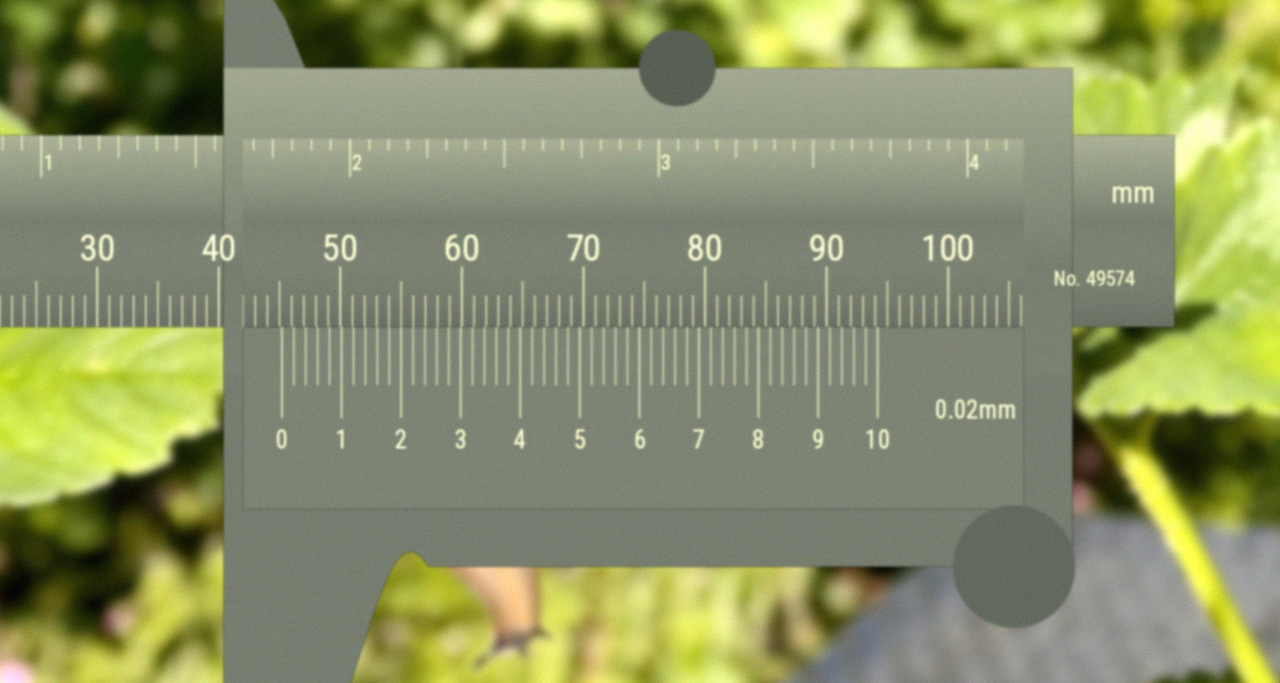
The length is 45.2 mm
